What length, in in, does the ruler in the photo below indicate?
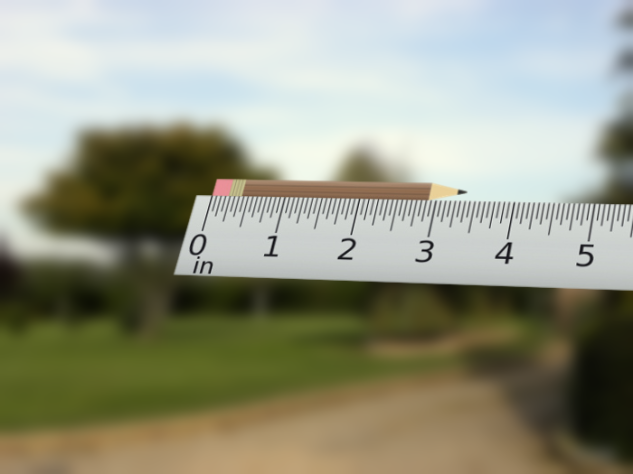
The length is 3.375 in
